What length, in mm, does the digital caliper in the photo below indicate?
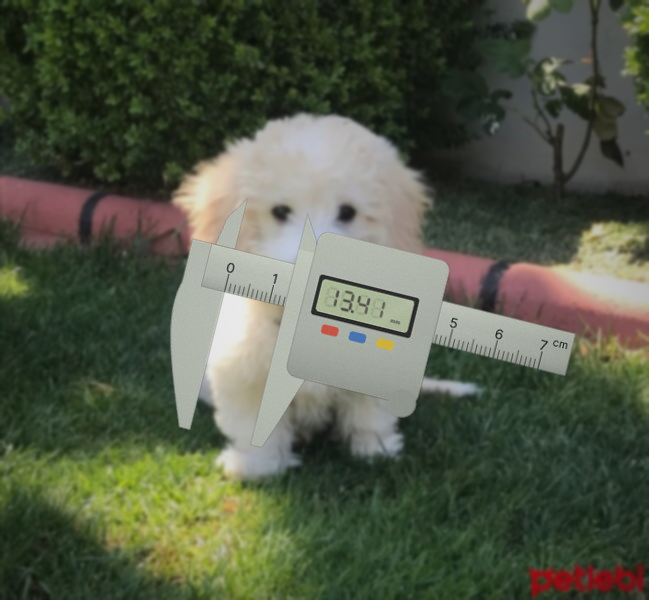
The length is 13.41 mm
